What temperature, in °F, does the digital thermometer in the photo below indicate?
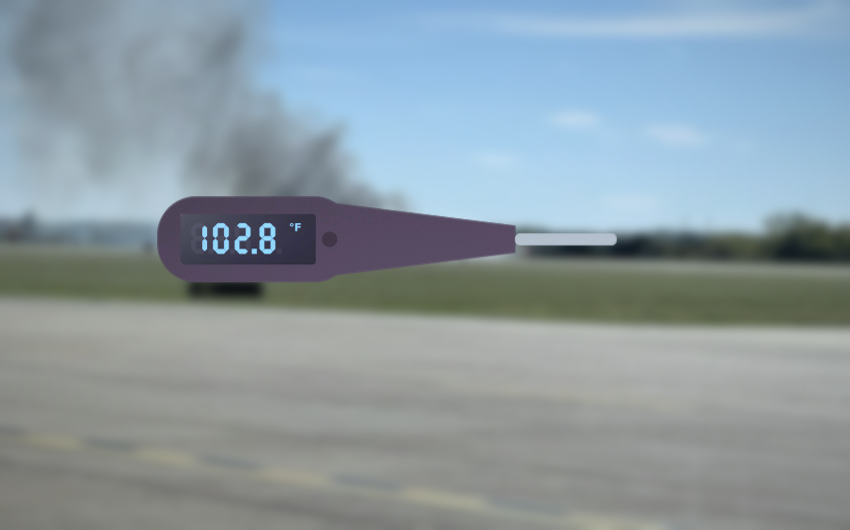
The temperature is 102.8 °F
